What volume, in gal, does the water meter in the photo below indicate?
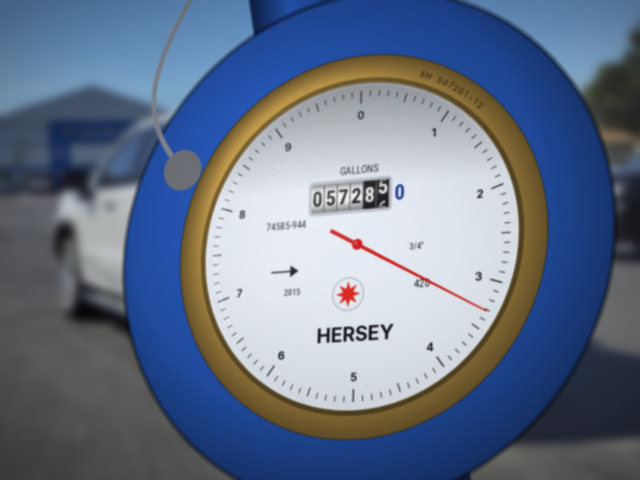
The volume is 572853.3 gal
